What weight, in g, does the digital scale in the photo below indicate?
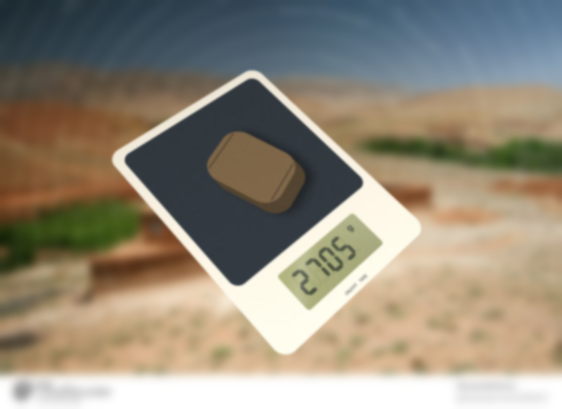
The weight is 2705 g
